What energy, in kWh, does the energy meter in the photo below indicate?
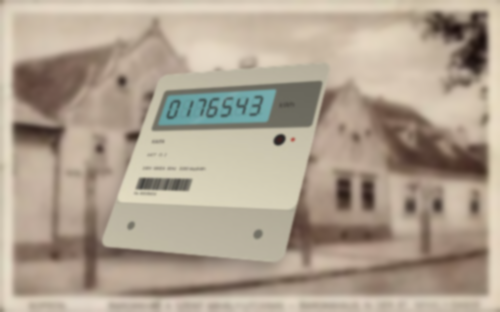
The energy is 176543 kWh
